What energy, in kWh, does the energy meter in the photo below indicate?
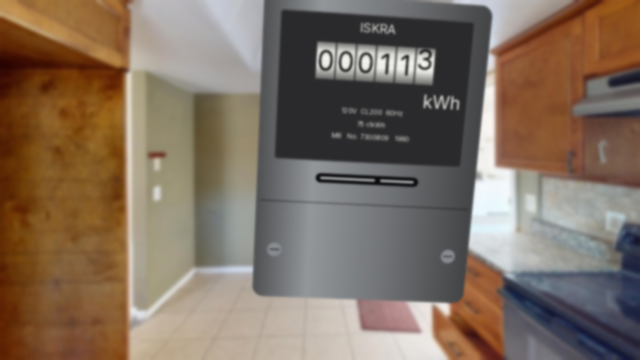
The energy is 113 kWh
